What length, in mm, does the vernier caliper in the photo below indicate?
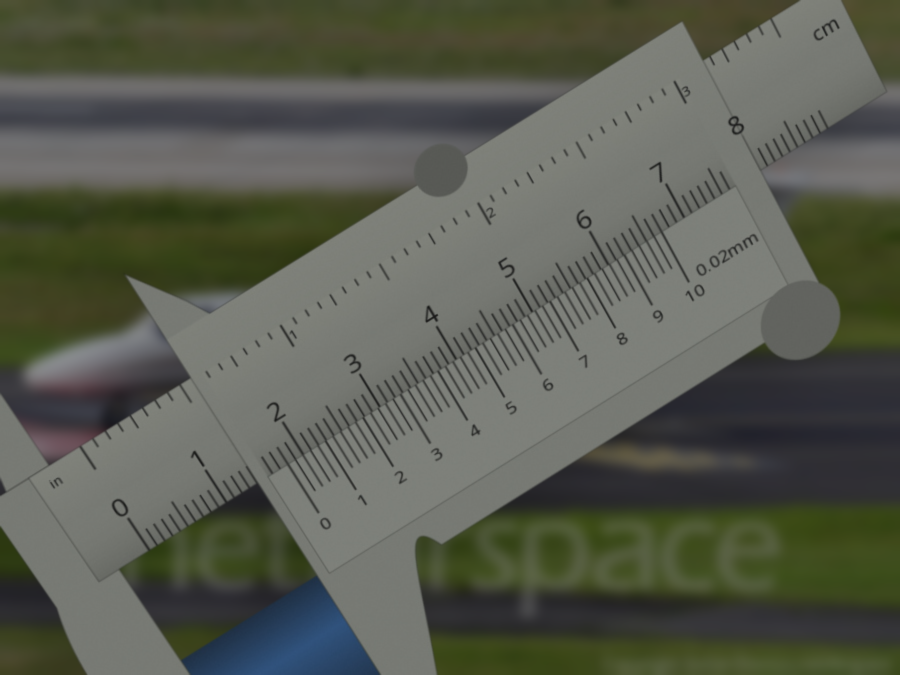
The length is 18.0 mm
